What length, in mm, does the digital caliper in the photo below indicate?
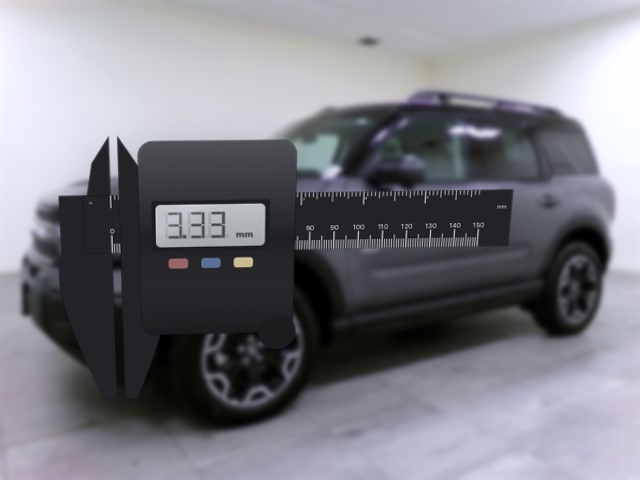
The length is 3.33 mm
